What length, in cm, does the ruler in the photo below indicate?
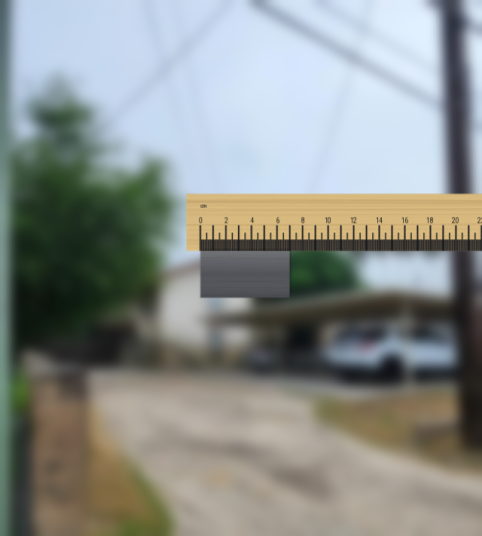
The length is 7 cm
